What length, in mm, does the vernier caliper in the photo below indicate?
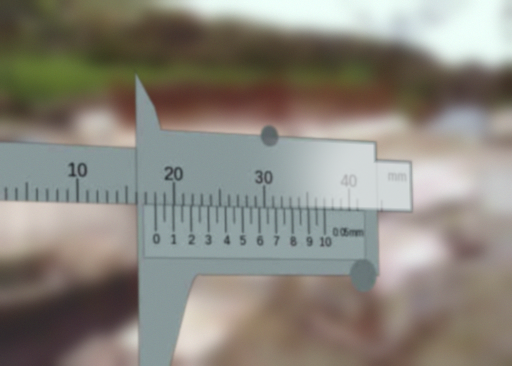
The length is 18.0 mm
